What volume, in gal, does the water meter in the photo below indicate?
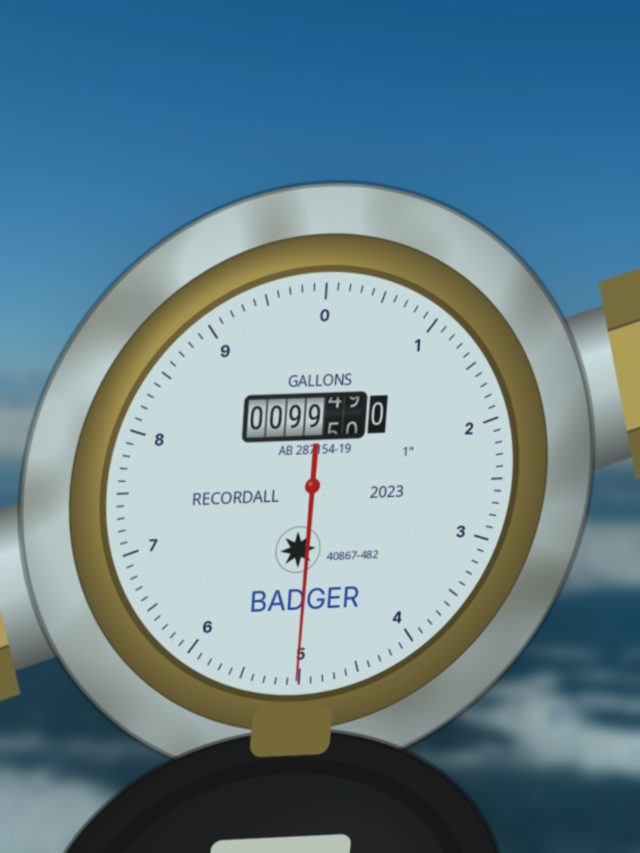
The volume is 99495.0 gal
